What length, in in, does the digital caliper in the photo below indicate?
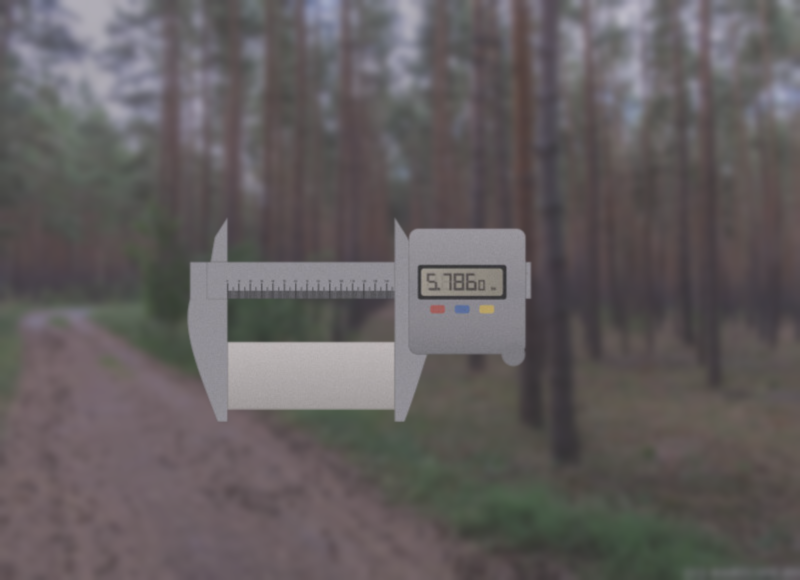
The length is 5.7860 in
